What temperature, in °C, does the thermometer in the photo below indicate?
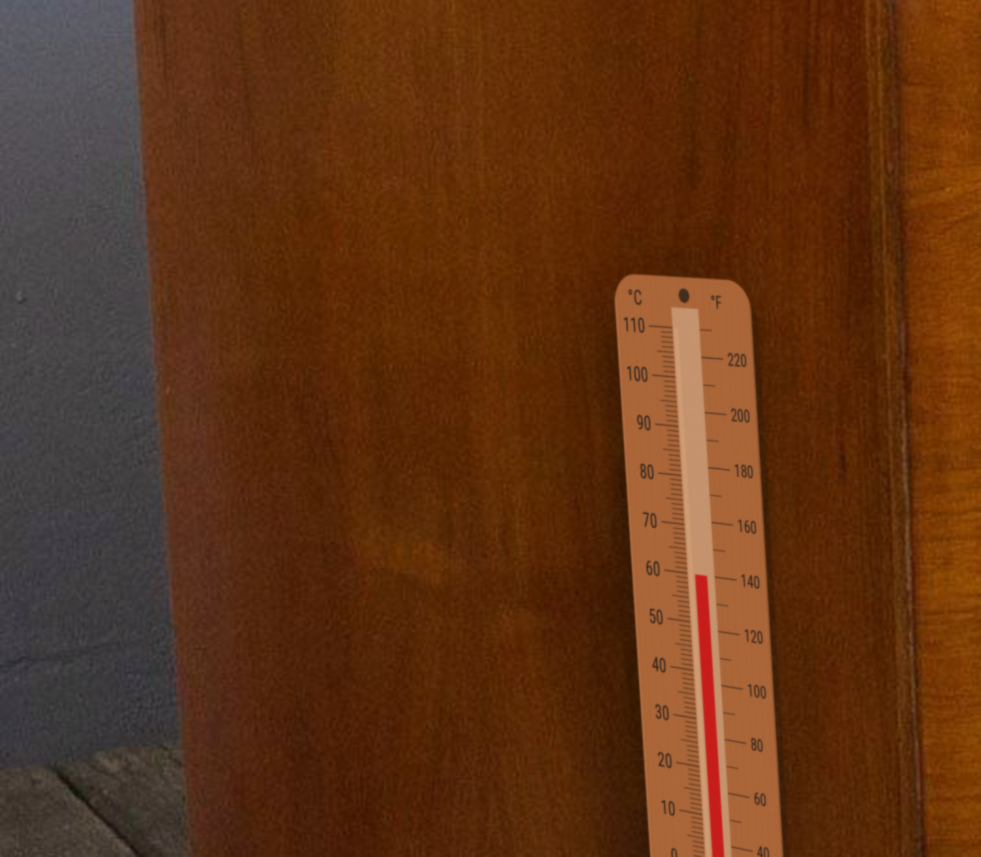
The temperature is 60 °C
